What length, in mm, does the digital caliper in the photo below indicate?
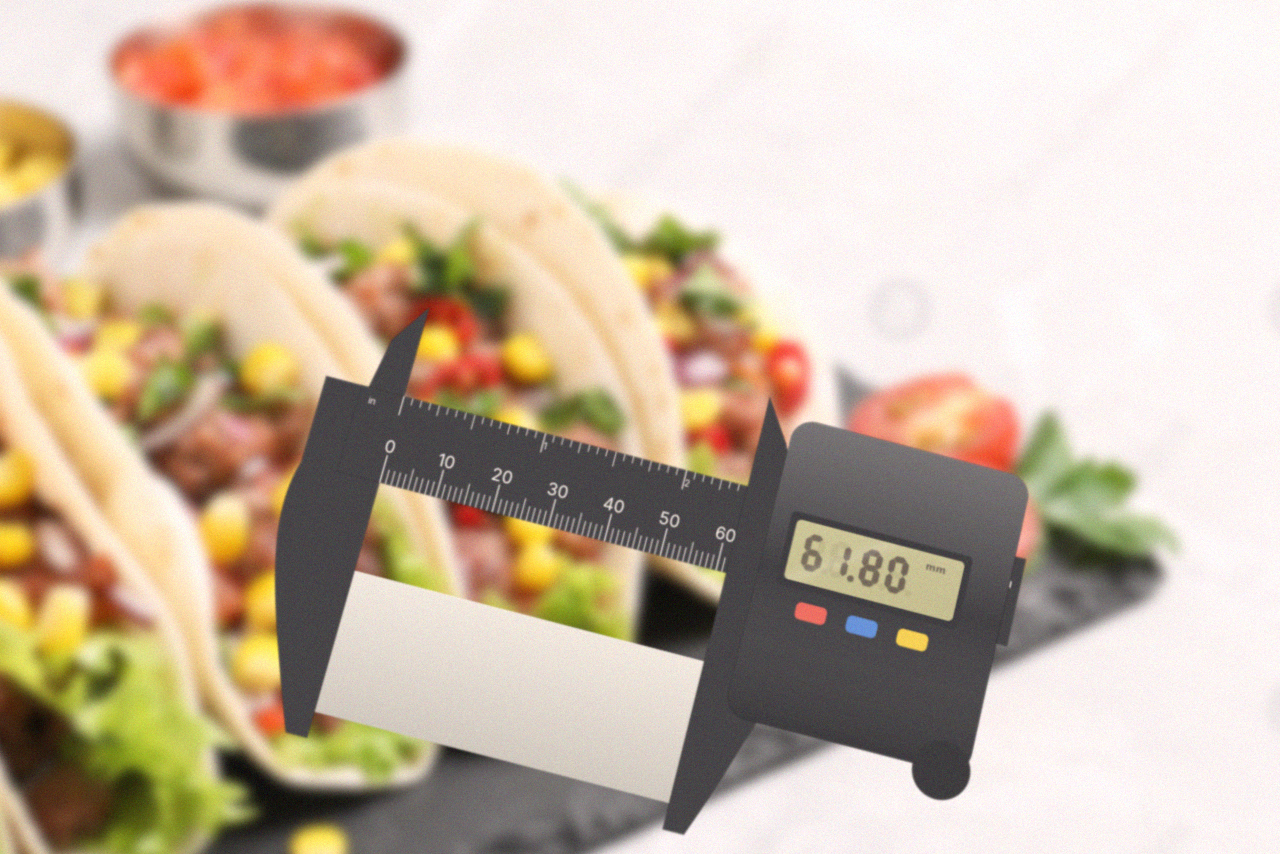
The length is 61.80 mm
